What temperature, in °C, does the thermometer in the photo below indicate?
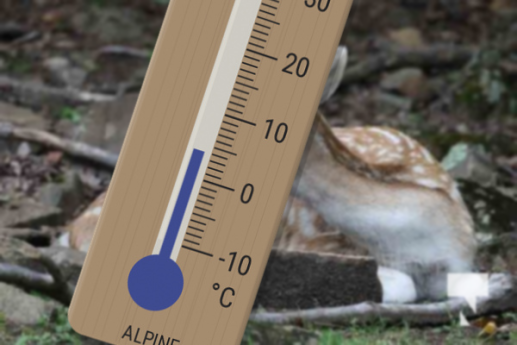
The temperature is 4 °C
